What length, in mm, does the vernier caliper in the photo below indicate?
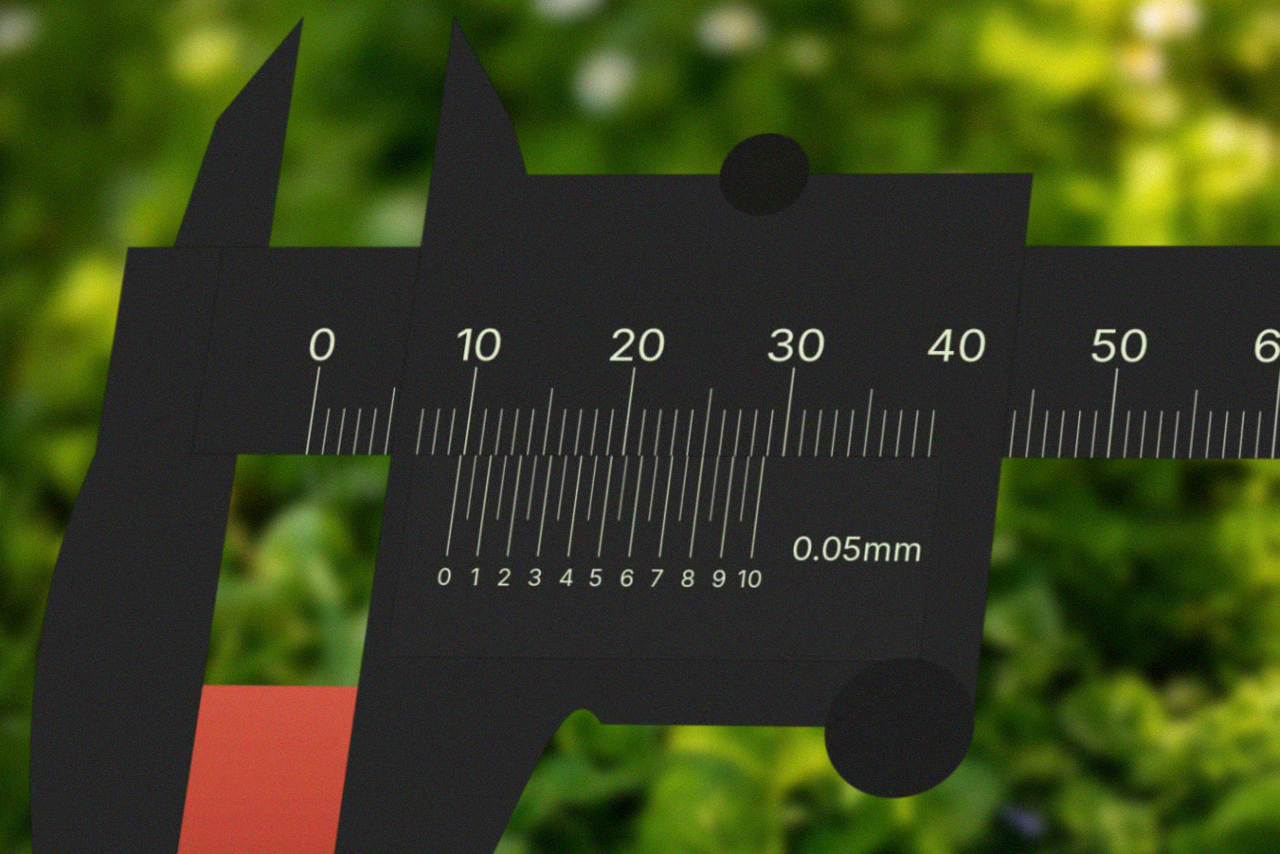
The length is 9.8 mm
